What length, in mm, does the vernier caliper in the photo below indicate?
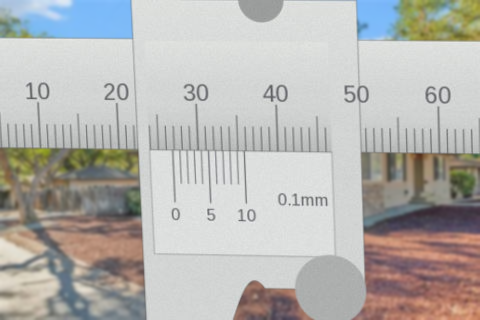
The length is 26.8 mm
